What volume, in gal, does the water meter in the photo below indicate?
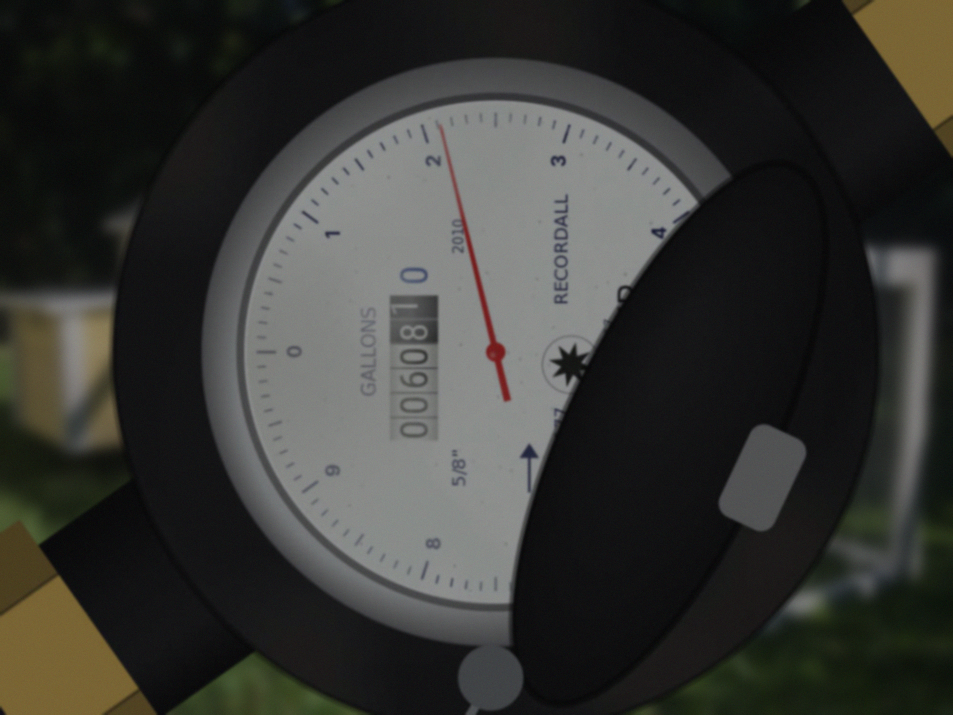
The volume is 60812.1 gal
